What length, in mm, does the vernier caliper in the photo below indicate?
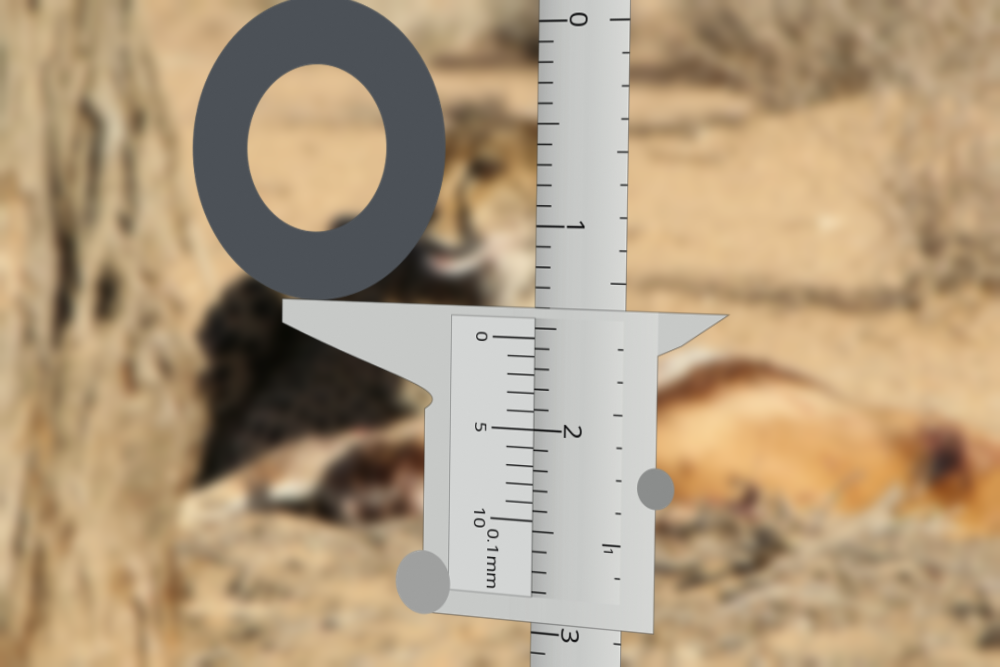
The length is 15.5 mm
